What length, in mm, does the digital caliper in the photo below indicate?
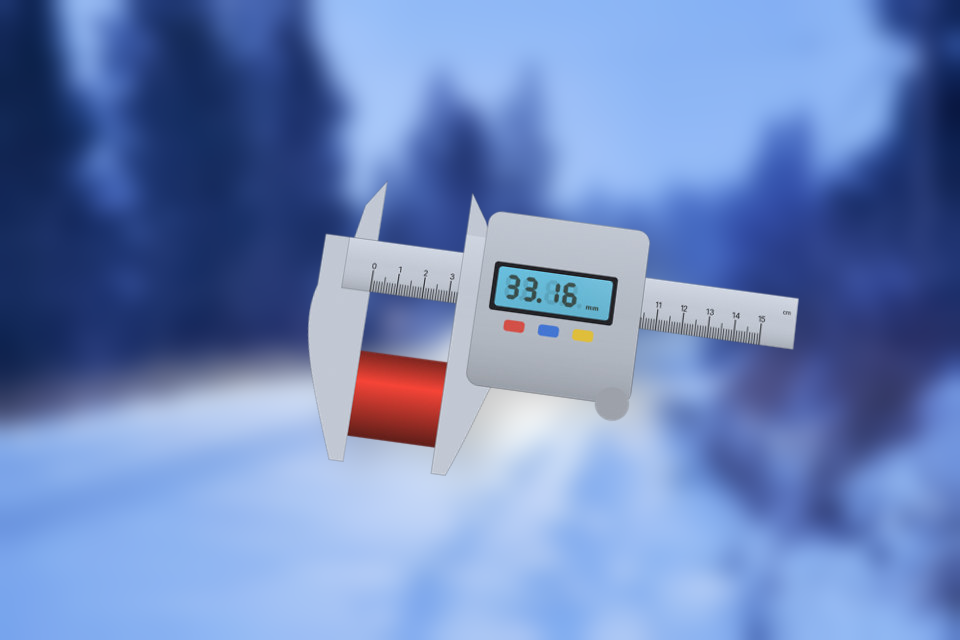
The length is 33.16 mm
